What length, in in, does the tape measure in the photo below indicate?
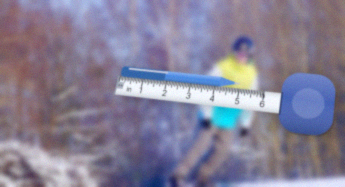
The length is 5 in
